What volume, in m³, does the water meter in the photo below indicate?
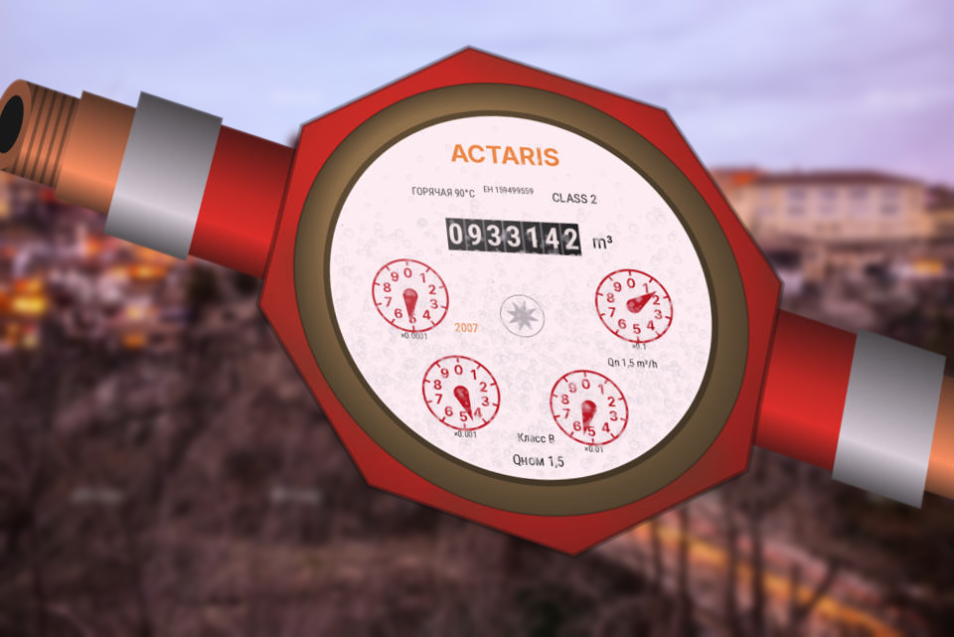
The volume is 933142.1545 m³
